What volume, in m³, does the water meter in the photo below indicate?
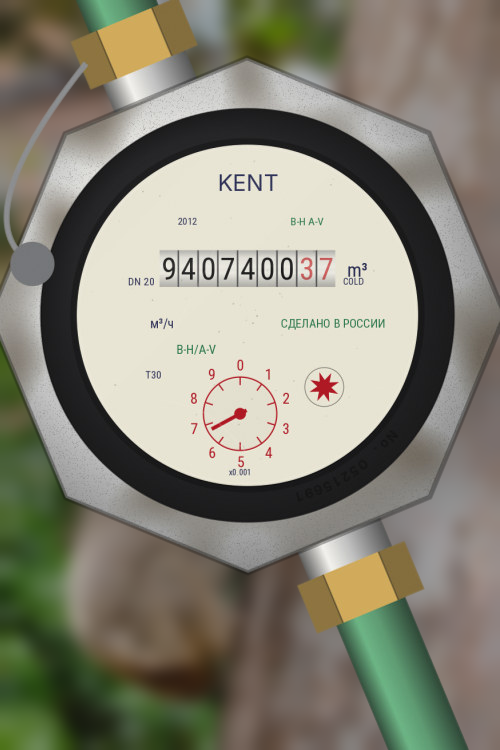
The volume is 9407400.376 m³
